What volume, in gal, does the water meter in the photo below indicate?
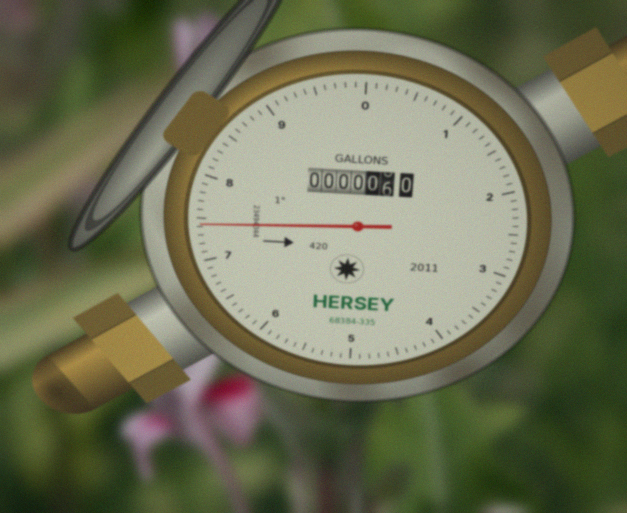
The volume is 57.4 gal
